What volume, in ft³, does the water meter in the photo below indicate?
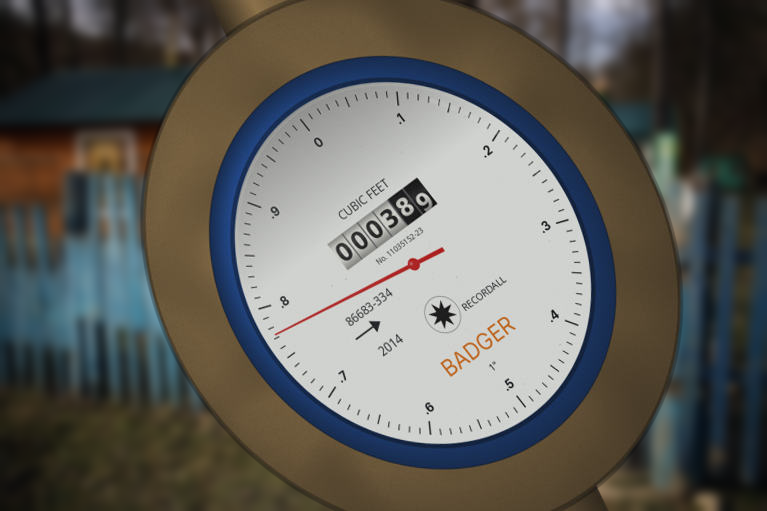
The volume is 388.77 ft³
